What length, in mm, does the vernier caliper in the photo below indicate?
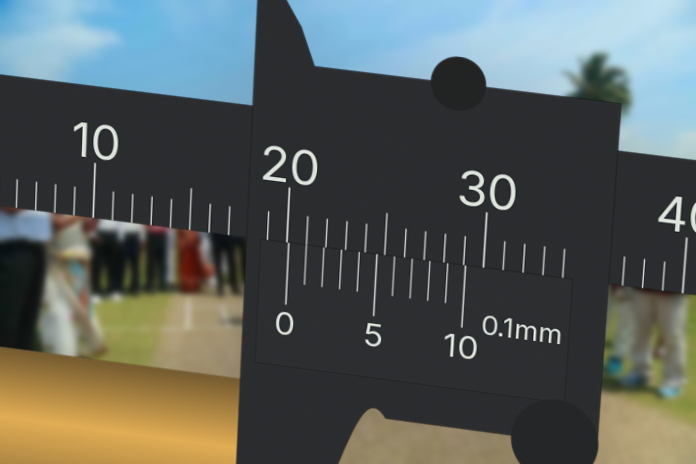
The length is 20.1 mm
